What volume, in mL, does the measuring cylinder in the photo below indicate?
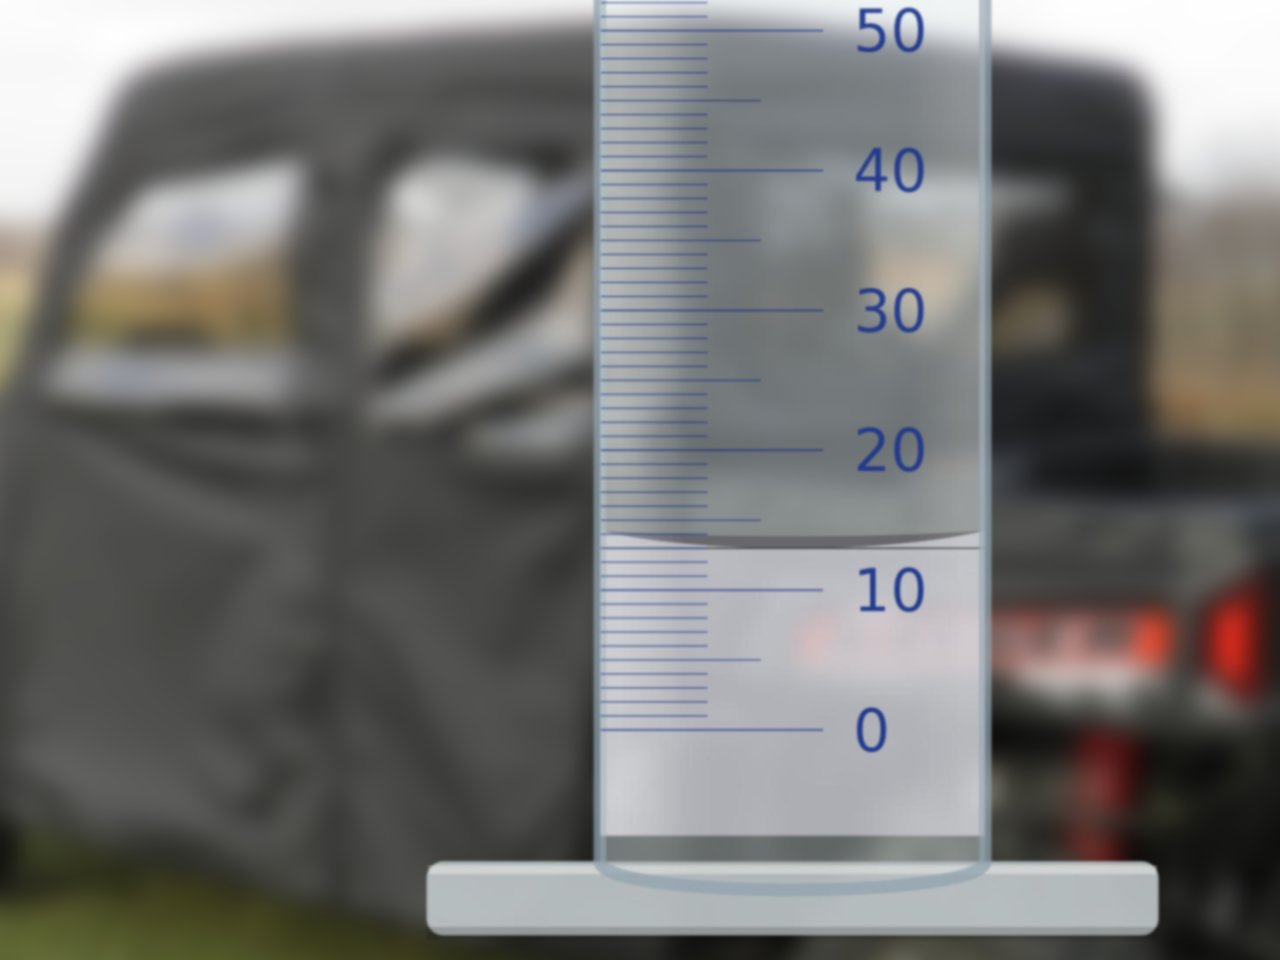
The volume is 13 mL
